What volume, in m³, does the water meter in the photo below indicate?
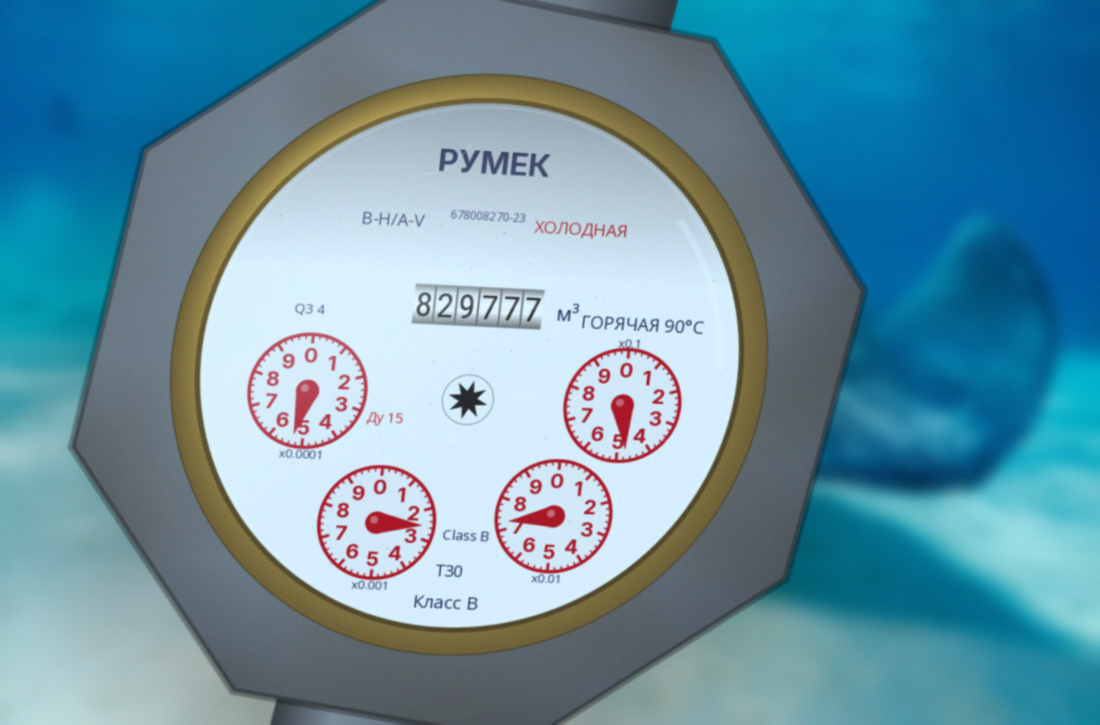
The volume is 829777.4725 m³
